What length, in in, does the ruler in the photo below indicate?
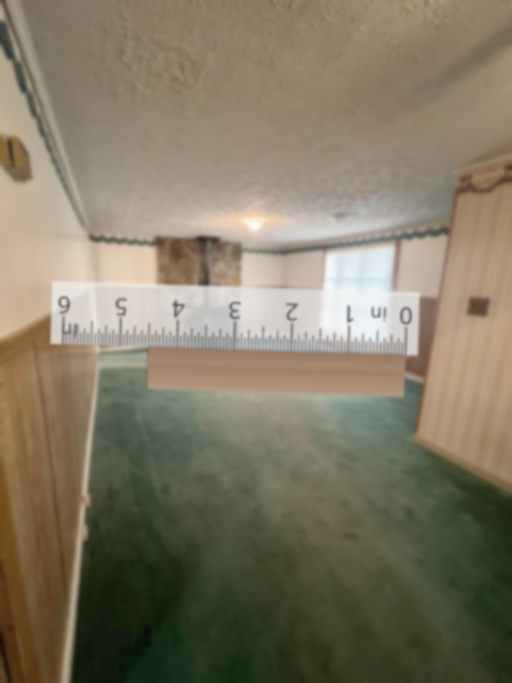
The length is 4.5 in
